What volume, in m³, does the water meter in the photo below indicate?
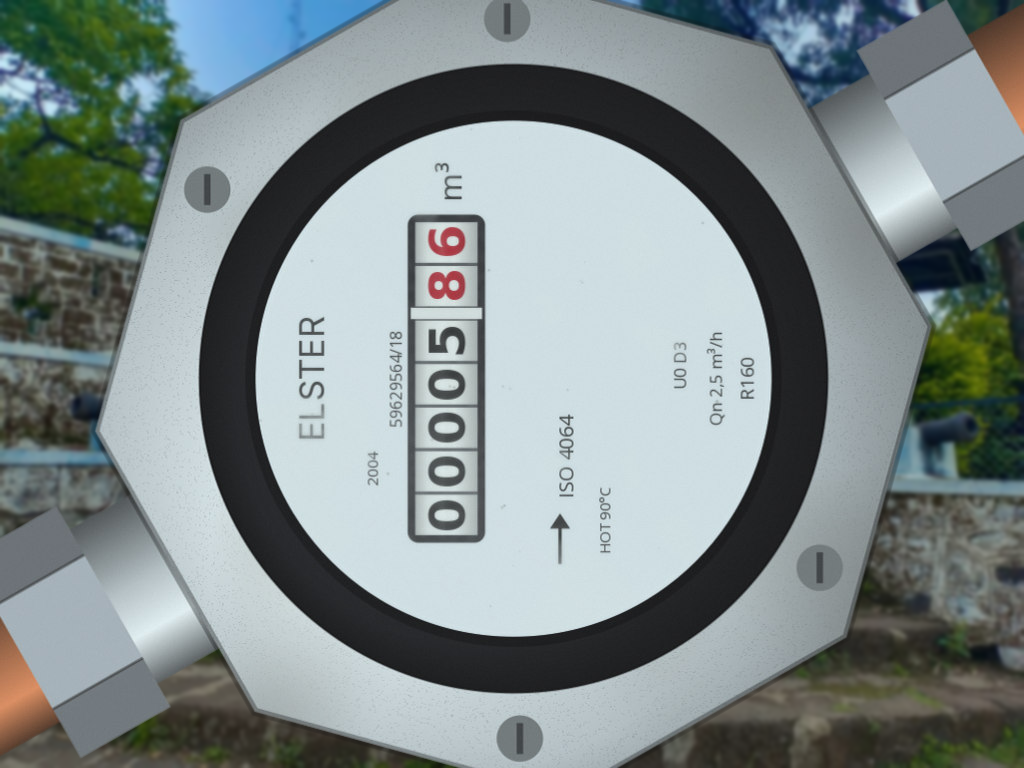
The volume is 5.86 m³
